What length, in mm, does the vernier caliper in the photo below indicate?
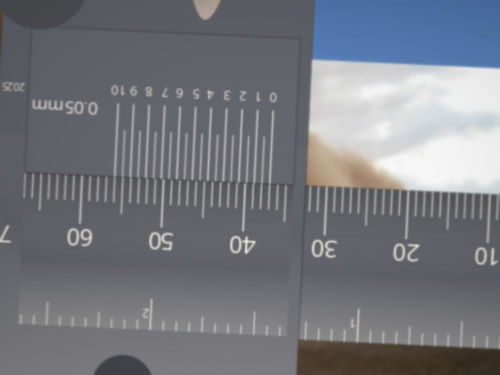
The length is 37.0 mm
